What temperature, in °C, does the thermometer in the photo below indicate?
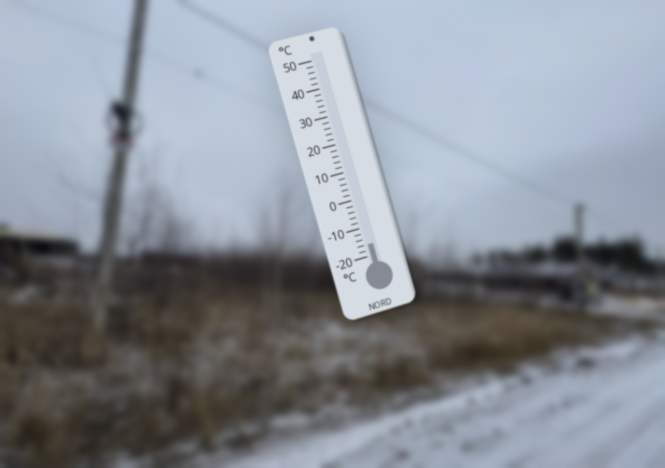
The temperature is -16 °C
